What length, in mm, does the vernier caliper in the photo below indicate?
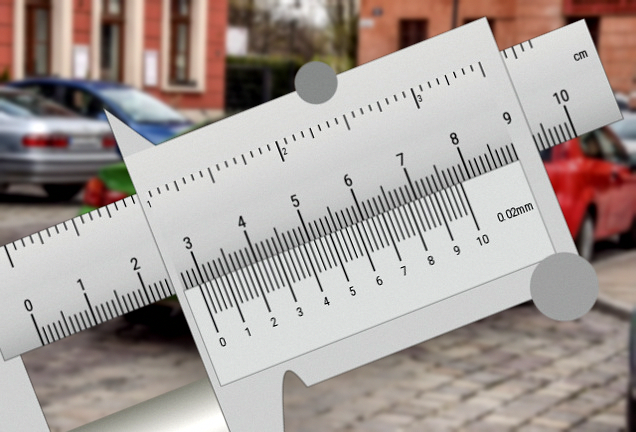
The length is 29.2 mm
